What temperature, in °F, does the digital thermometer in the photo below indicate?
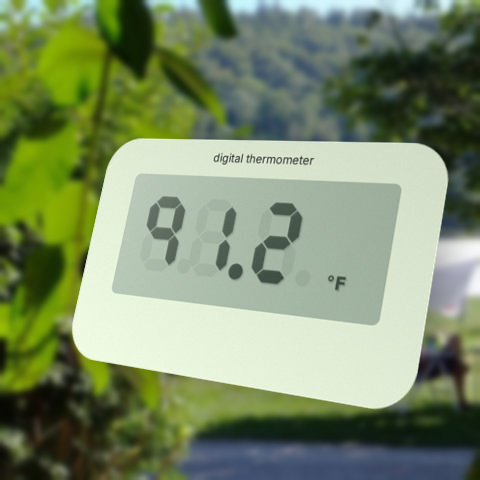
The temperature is 91.2 °F
